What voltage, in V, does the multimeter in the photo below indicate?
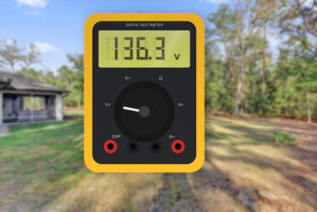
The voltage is 136.3 V
